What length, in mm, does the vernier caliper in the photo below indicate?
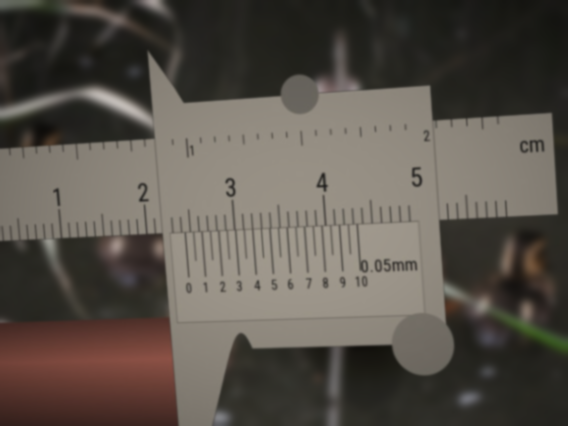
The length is 24.4 mm
